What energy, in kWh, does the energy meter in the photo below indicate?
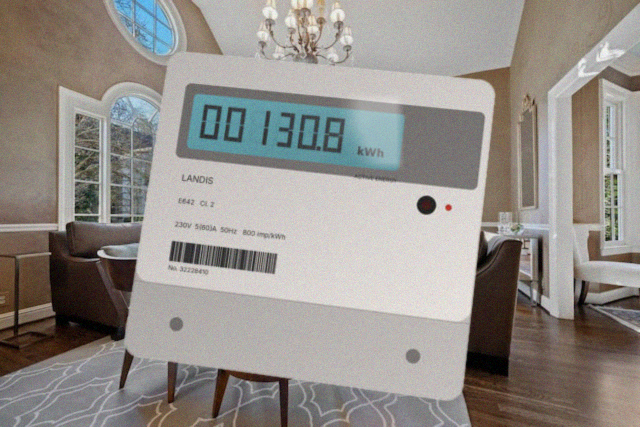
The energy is 130.8 kWh
